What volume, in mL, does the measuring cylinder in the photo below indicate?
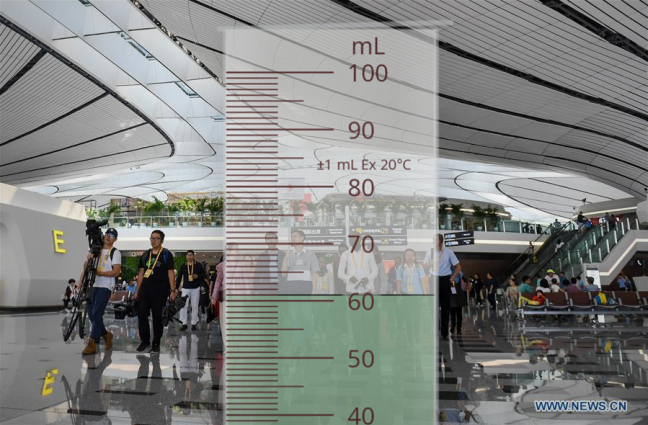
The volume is 61 mL
